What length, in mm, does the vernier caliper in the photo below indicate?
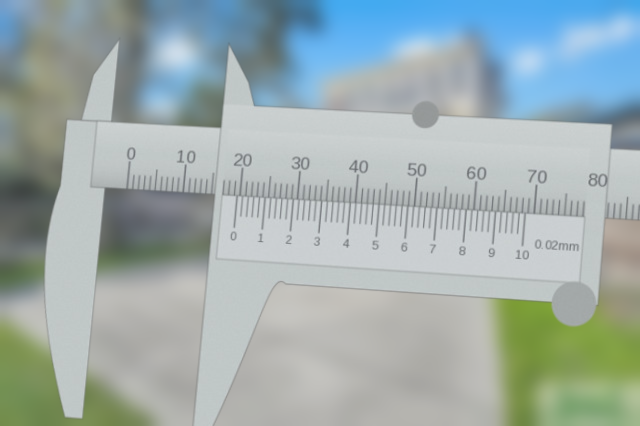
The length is 19.5 mm
